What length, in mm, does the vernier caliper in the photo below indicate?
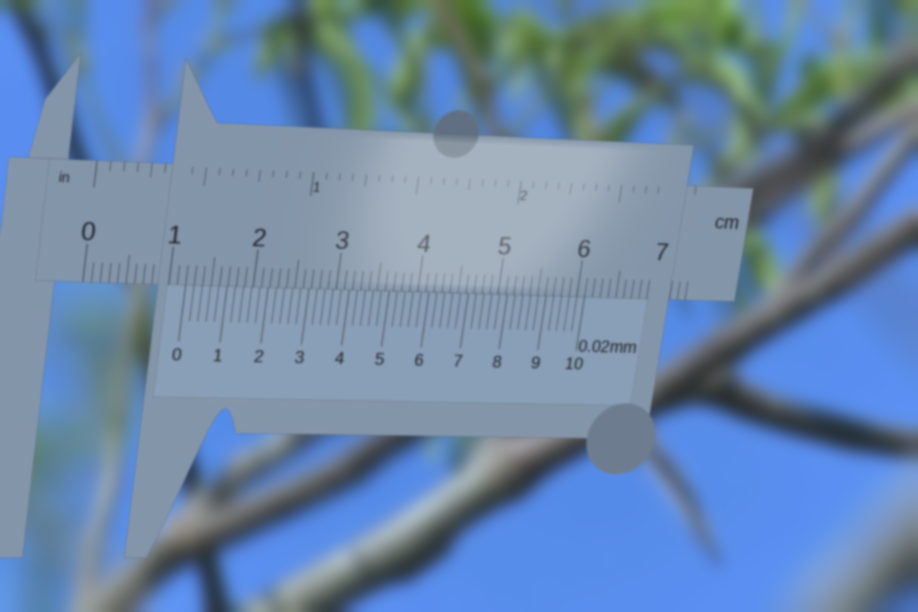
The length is 12.0 mm
